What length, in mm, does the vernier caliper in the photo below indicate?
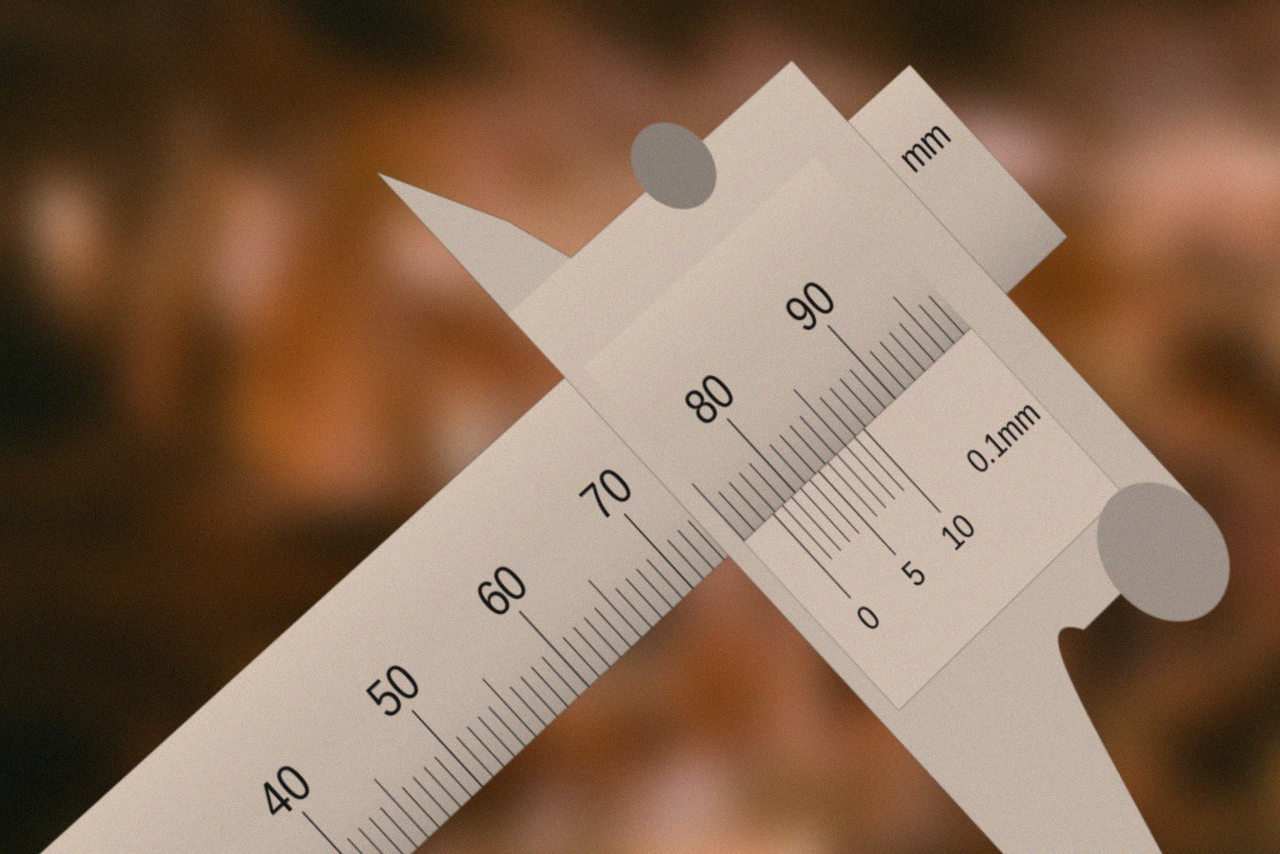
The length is 77.8 mm
